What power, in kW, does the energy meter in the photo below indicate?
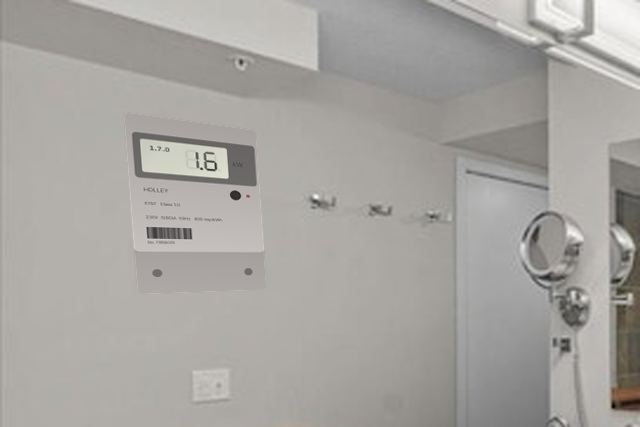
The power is 1.6 kW
